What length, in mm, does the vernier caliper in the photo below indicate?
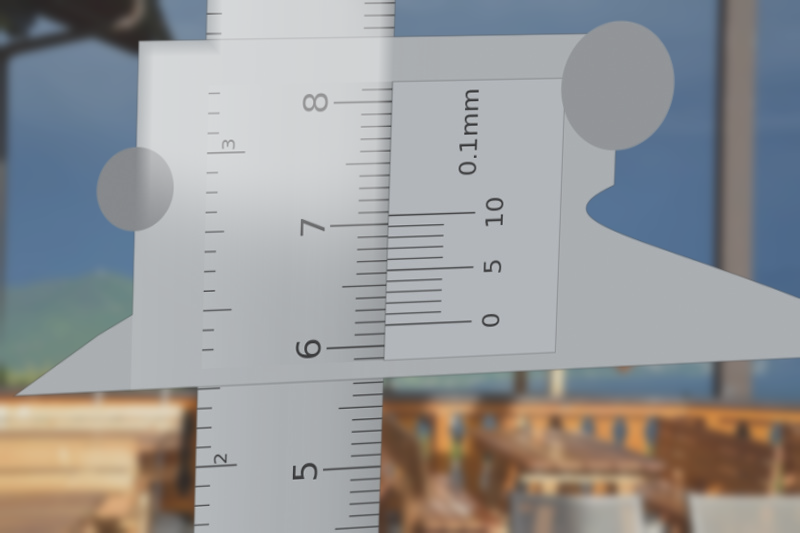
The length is 61.7 mm
